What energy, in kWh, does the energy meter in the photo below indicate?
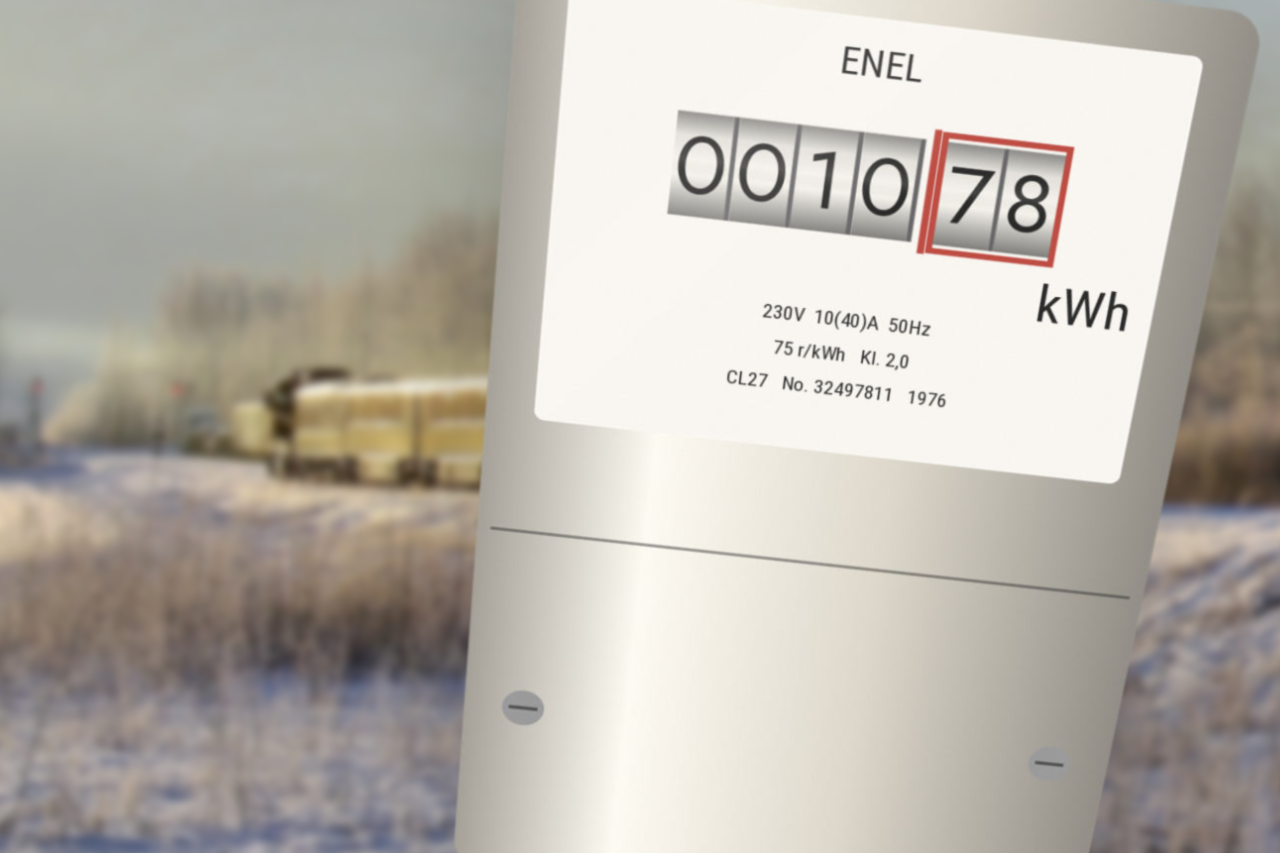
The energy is 10.78 kWh
